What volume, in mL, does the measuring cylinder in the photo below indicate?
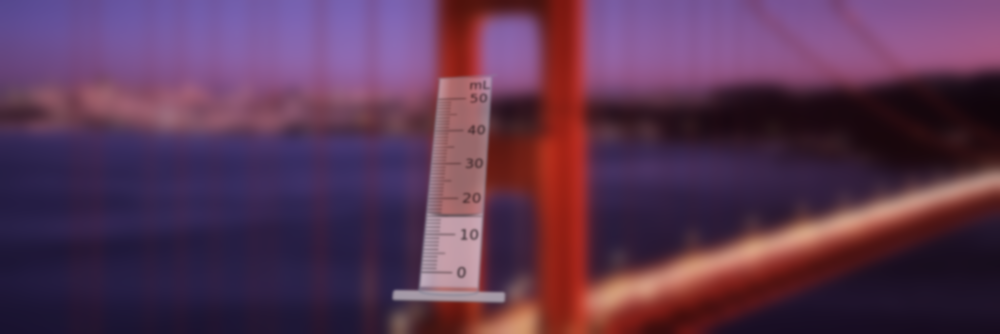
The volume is 15 mL
